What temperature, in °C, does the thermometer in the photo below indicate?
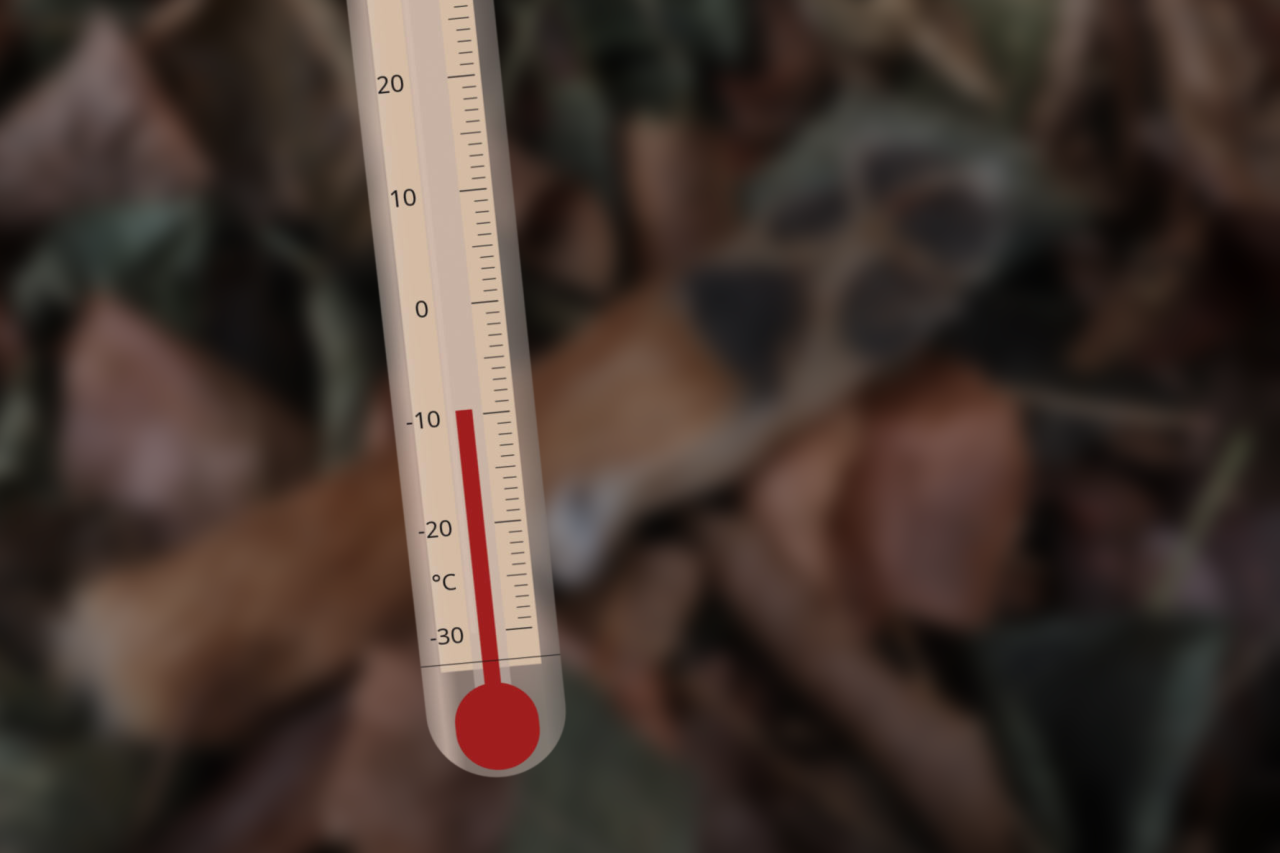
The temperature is -9.5 °C
